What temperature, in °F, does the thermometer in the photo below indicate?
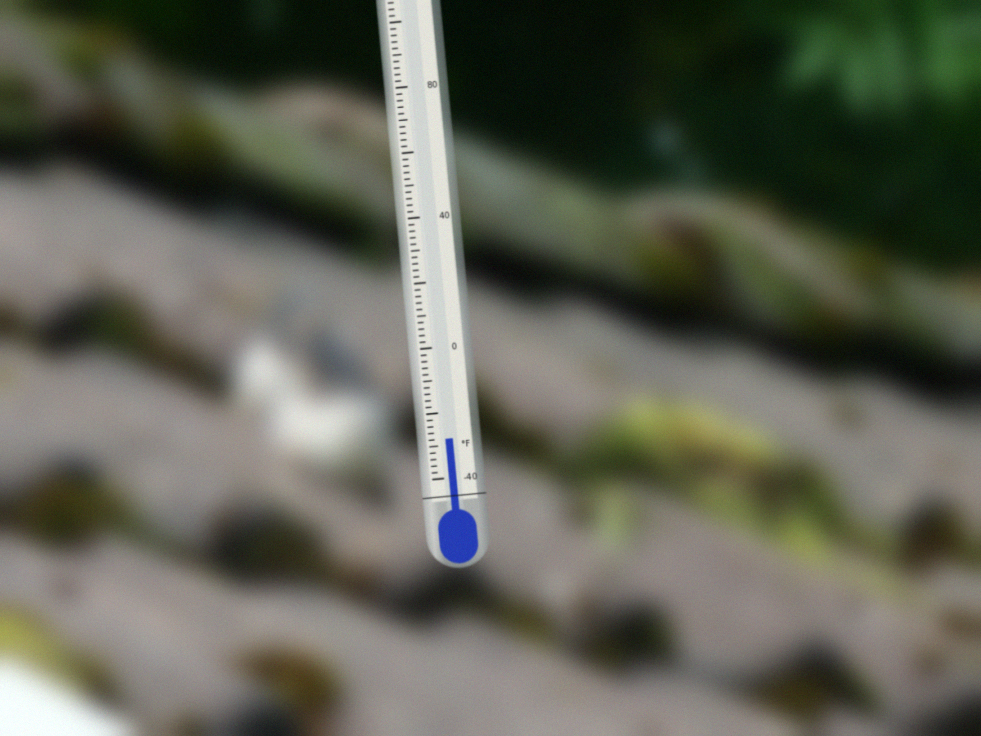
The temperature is -28 °F
